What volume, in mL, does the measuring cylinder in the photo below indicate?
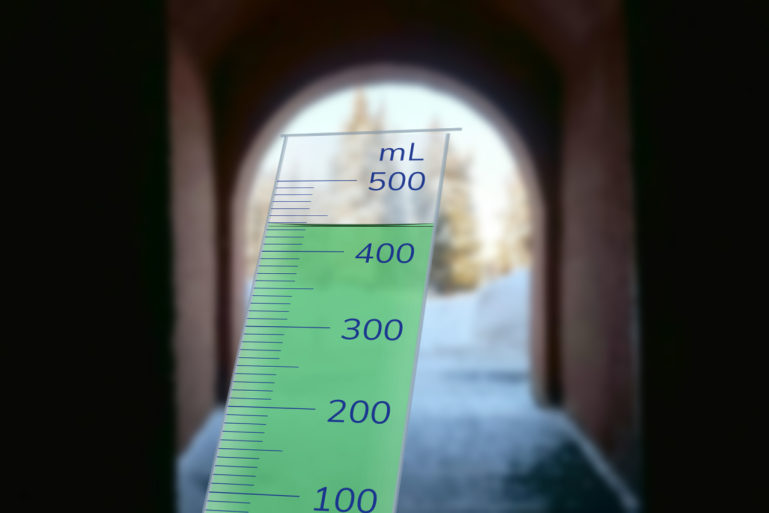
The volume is 435 mL
